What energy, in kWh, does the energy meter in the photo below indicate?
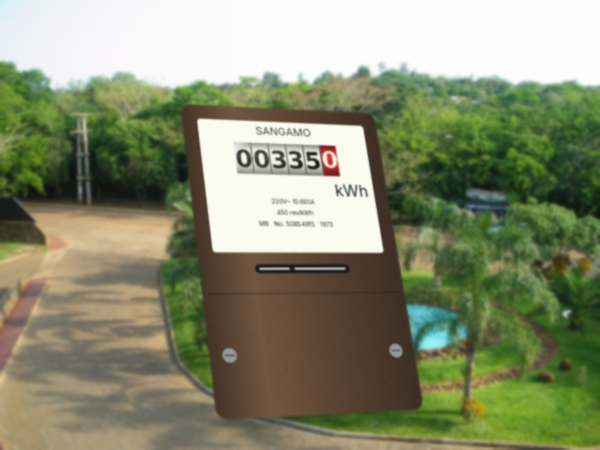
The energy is 335.0 kWh
